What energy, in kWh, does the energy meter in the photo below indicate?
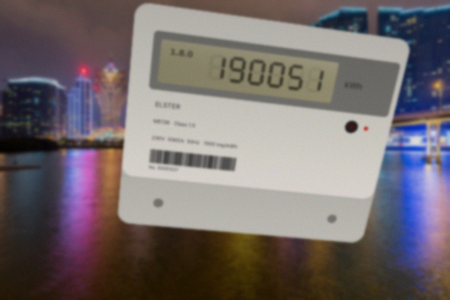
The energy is 190051 kWh
